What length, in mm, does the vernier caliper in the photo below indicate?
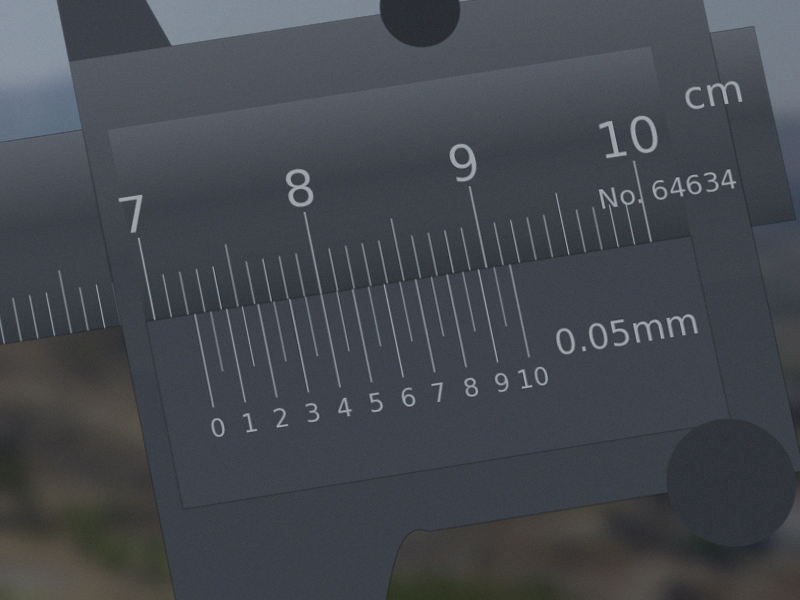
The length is 72.4 mm
